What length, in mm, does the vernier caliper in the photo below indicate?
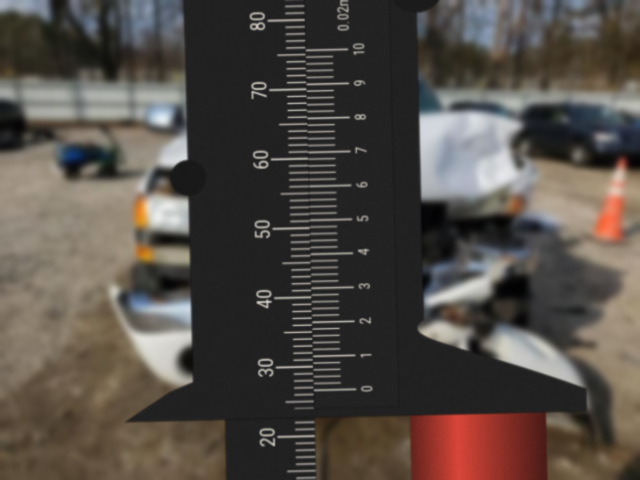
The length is 26.6 mm
